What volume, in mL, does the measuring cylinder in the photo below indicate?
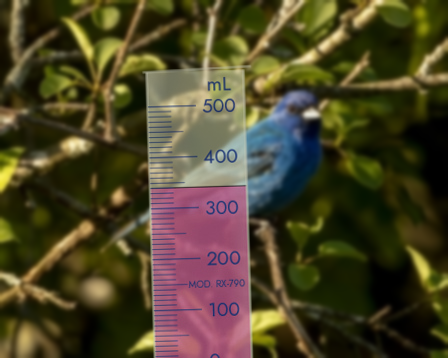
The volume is 340 mL
